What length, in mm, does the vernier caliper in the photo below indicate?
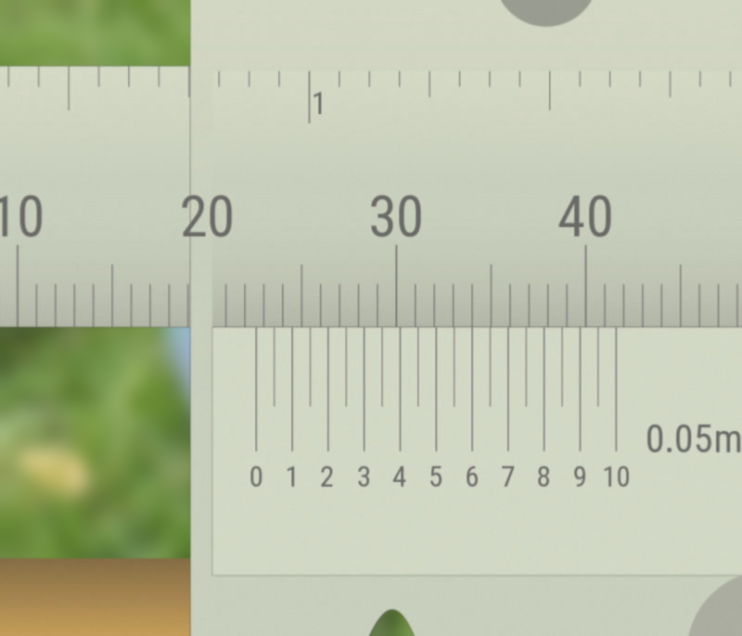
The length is 22.6 mm
